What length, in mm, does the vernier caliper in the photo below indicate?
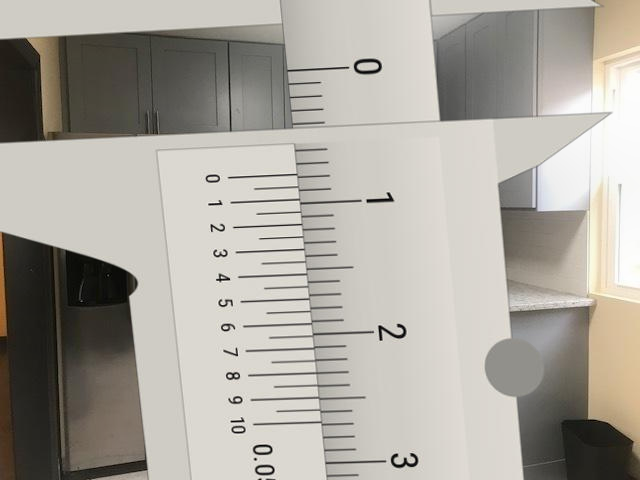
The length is 7.8 mm
